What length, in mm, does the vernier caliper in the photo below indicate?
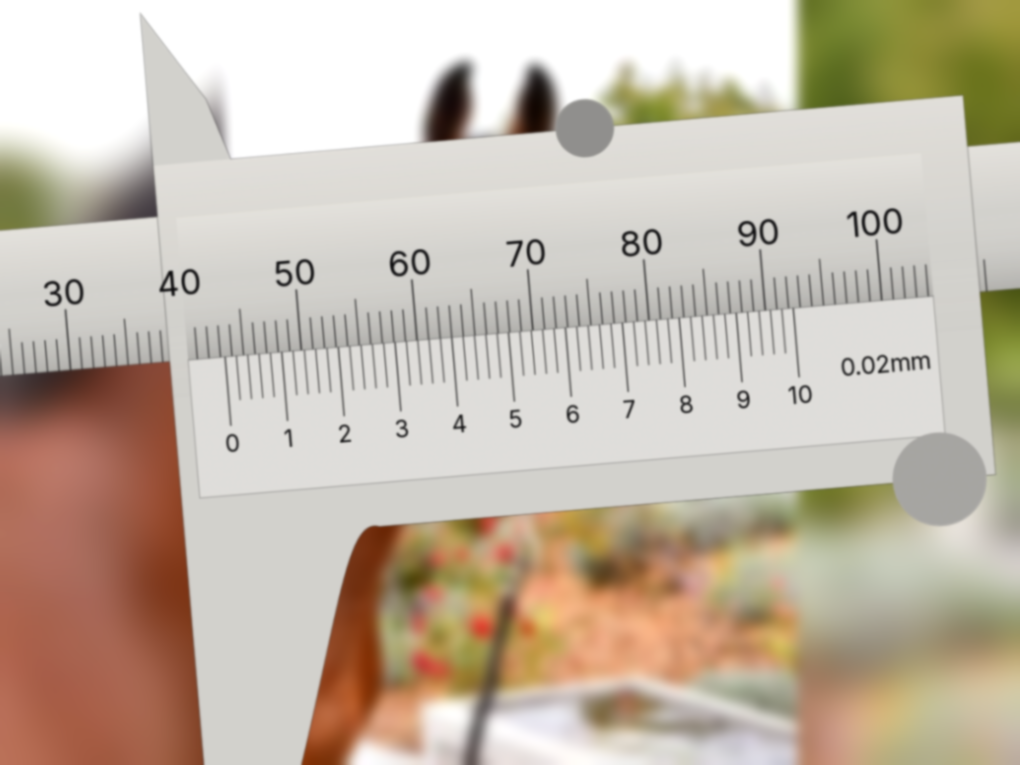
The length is 43.4 mm
